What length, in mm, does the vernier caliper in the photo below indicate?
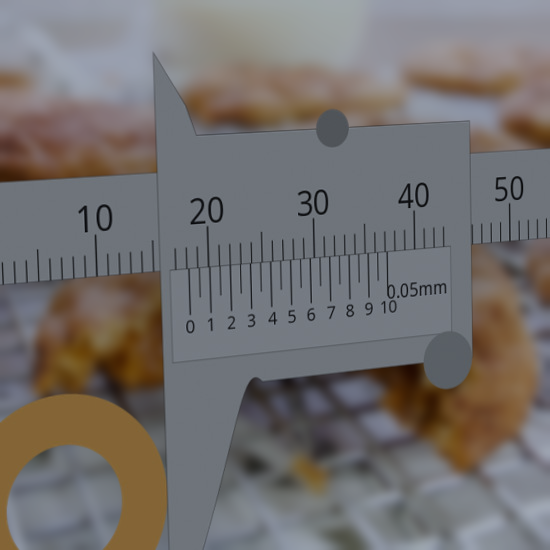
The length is 18.2 mm
